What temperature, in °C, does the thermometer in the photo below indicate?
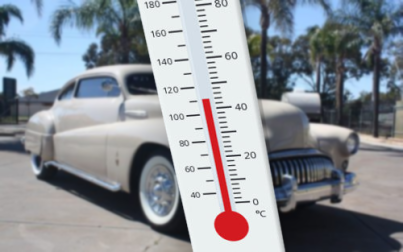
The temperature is 44 °C
